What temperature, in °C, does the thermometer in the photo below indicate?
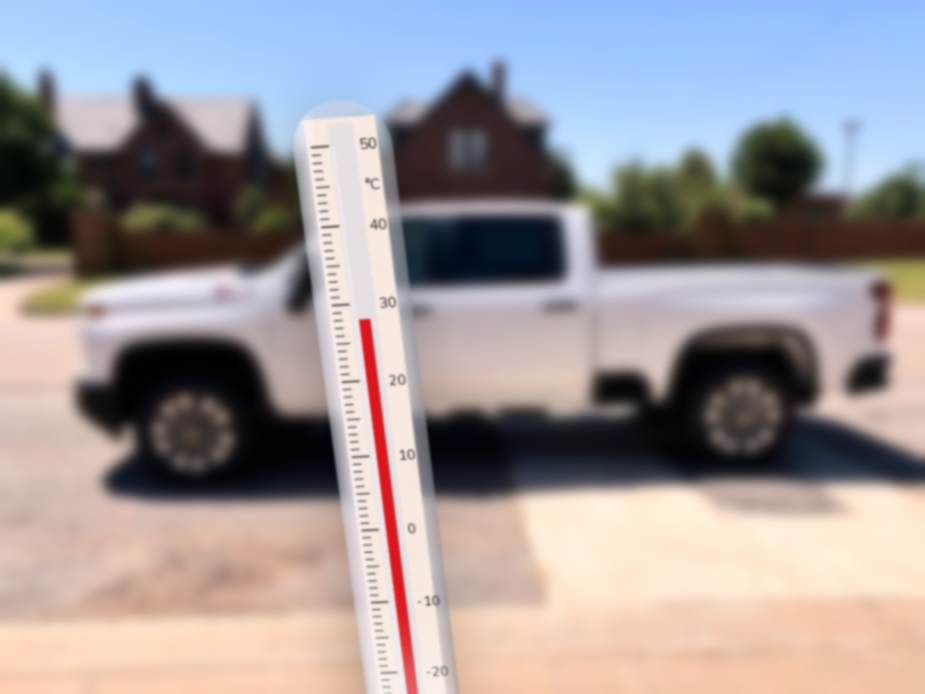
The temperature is 28 °C
